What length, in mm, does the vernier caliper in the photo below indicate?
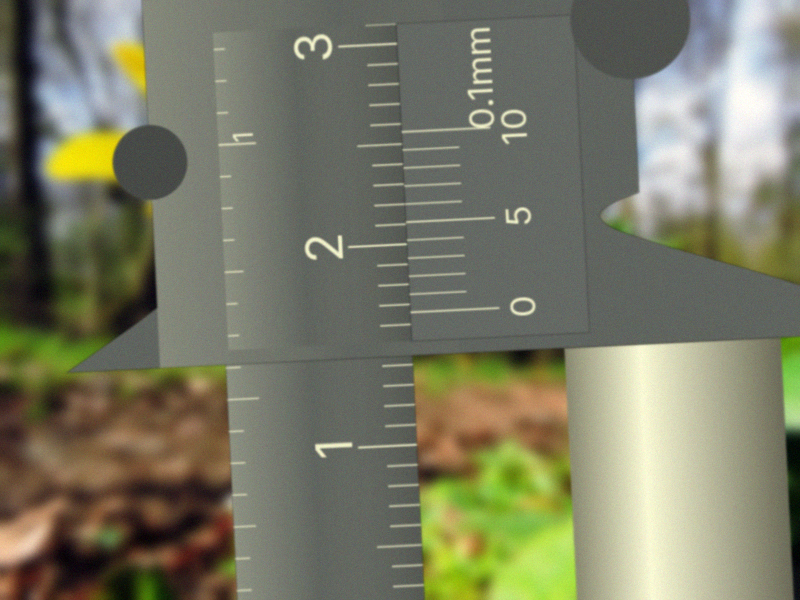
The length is 16.6 mm
